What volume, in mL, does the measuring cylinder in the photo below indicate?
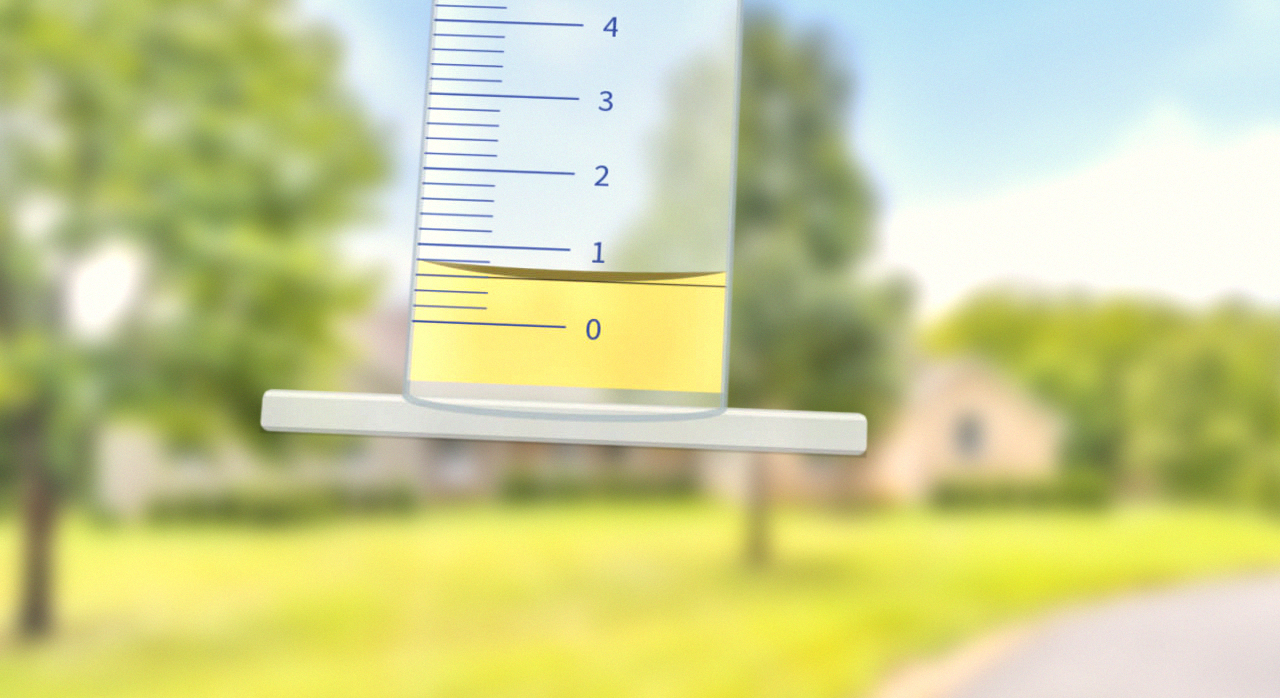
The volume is 0.6 mL
